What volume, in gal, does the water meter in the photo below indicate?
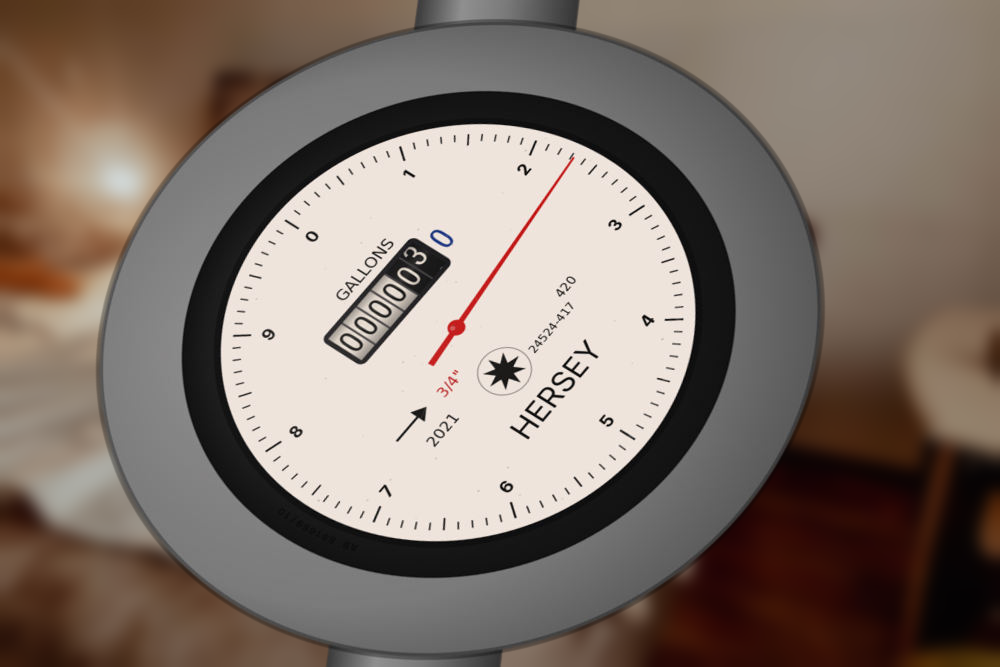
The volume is 32.3 gal
